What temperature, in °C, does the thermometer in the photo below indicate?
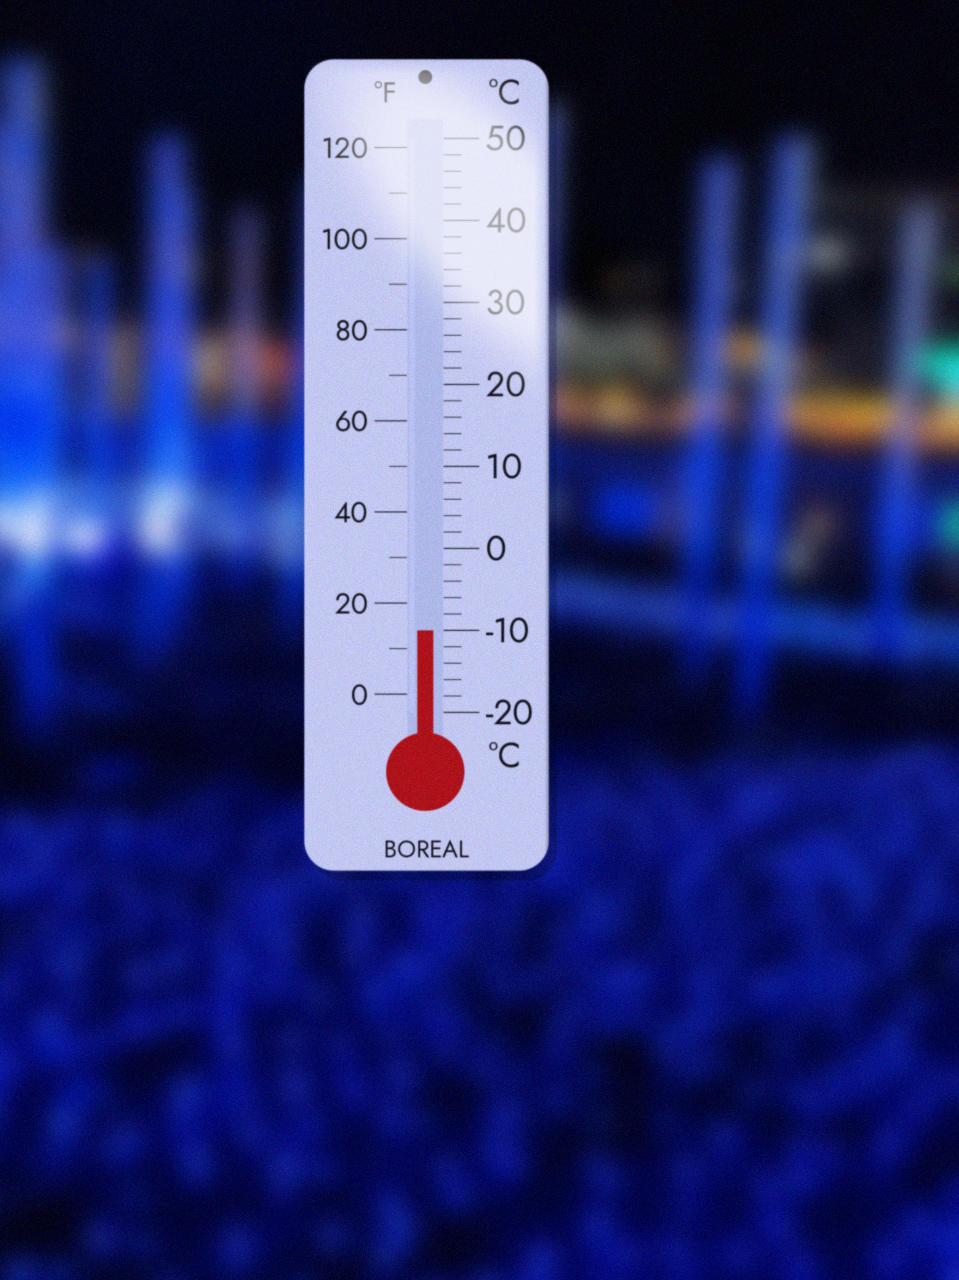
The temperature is -10 °C
